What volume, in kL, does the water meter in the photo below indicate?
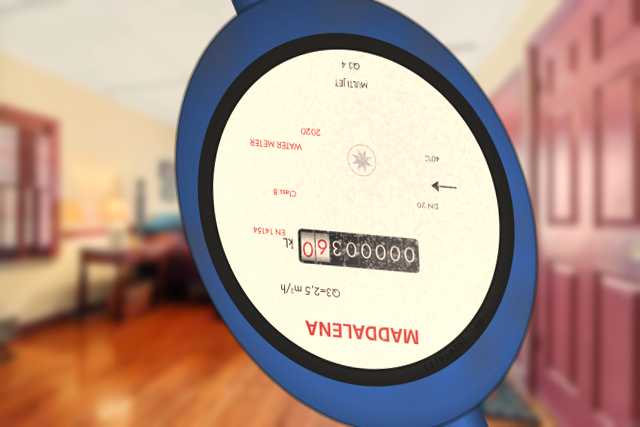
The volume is 3.60 kL
